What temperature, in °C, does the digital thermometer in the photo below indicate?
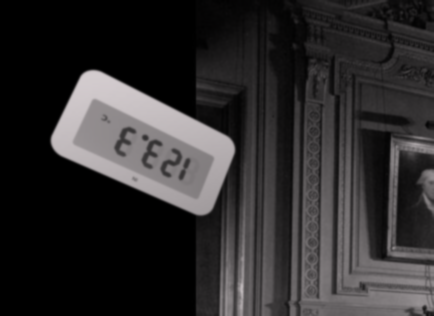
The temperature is 123.3 °C
